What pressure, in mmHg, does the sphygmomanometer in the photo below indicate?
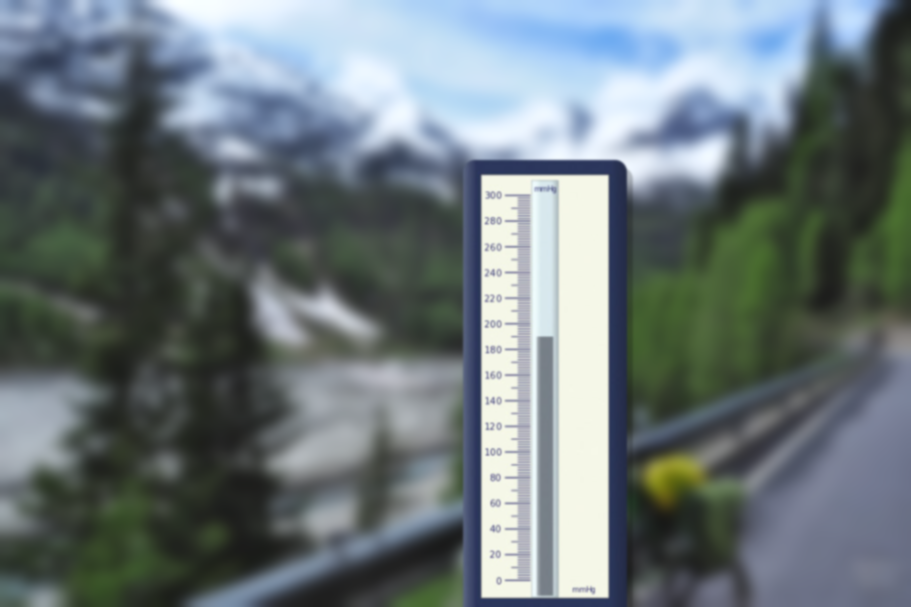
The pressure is 190 mmHg
